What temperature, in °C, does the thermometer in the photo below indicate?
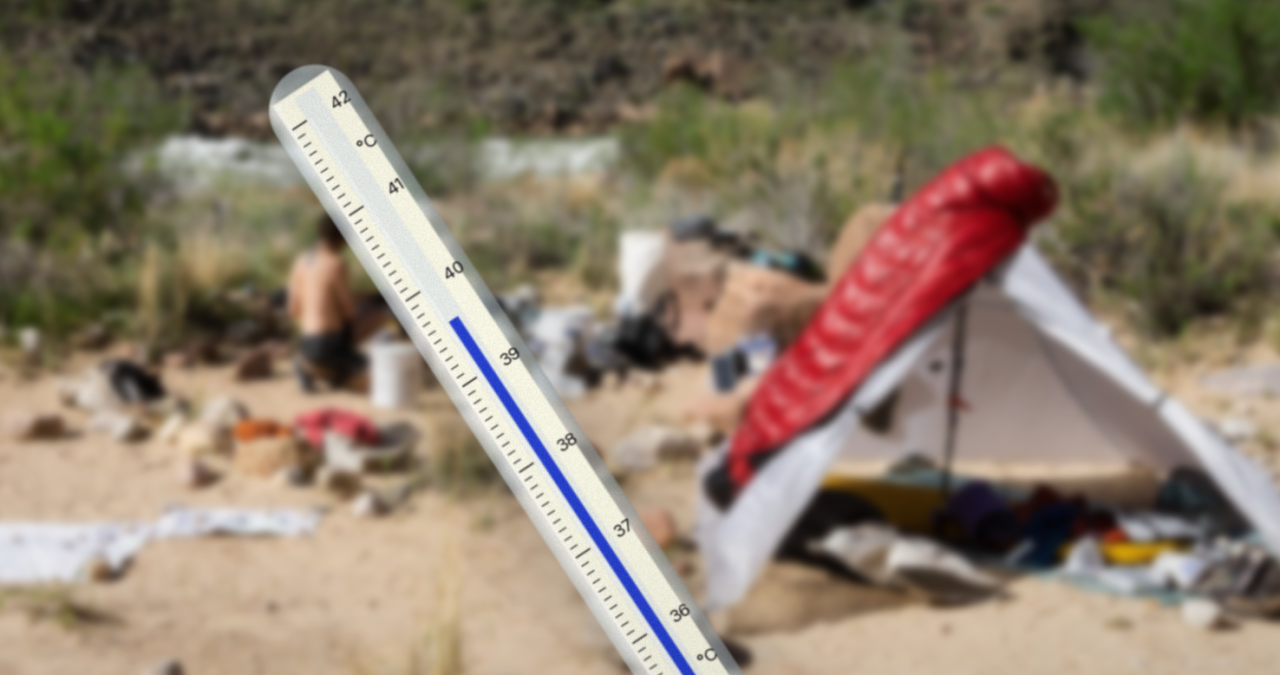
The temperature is 39.6 °C
